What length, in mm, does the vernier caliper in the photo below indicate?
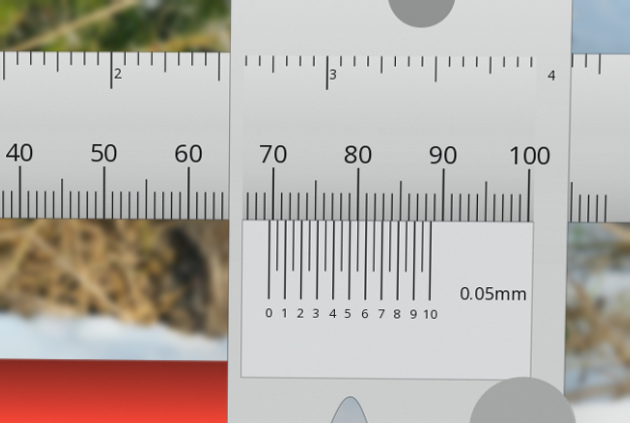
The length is 69.6 mm
